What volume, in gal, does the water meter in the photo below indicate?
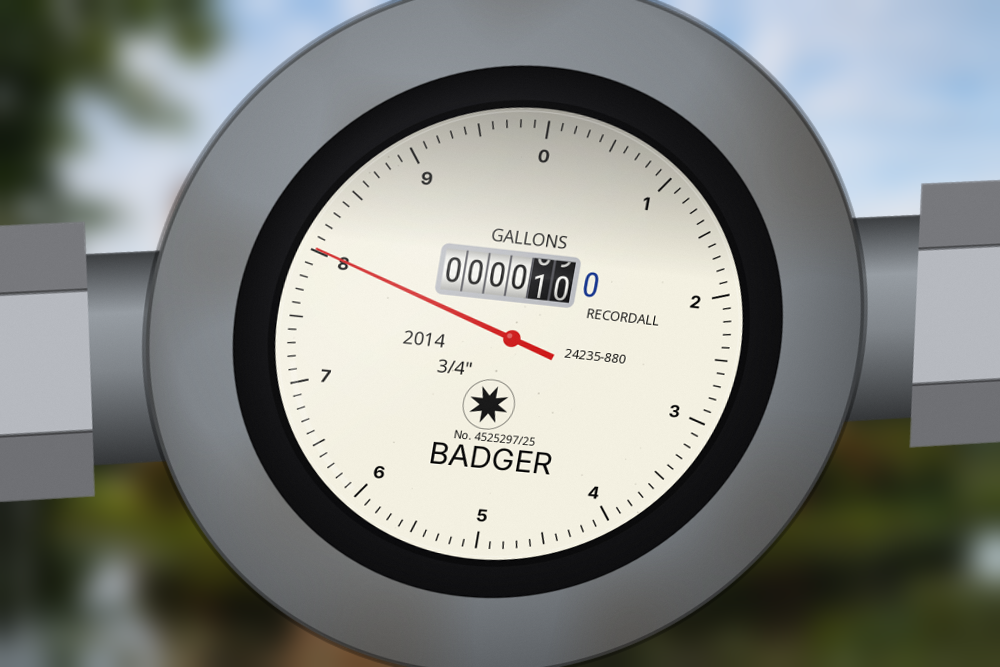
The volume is 98.0 gal
